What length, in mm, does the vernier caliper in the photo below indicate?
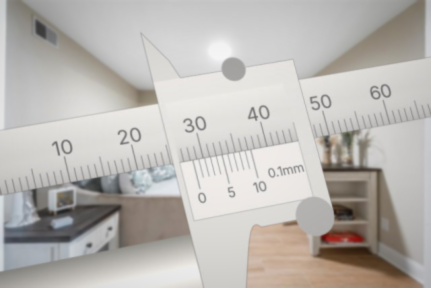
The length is 28.4 mm
